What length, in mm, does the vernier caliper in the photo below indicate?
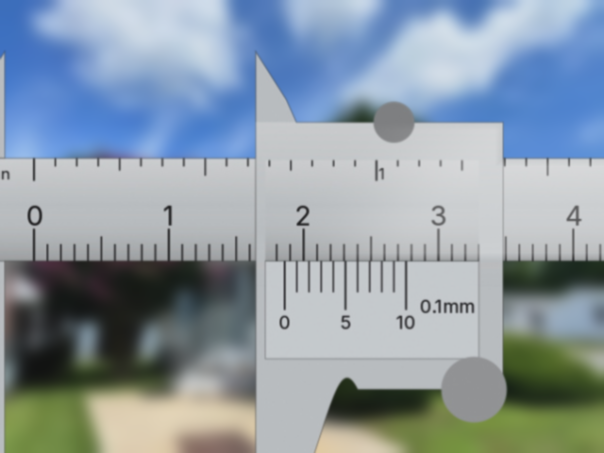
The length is 18.6 mm
